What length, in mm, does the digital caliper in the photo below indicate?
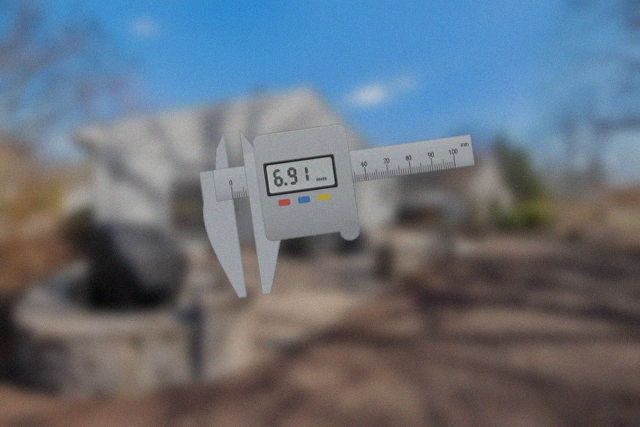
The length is 6.91 mm
